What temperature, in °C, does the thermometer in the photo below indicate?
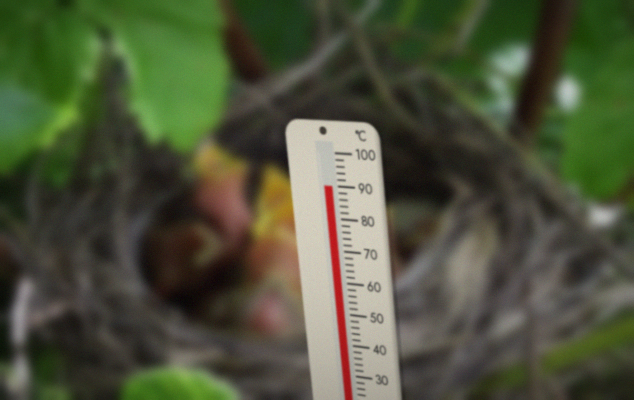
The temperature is 90 °C
